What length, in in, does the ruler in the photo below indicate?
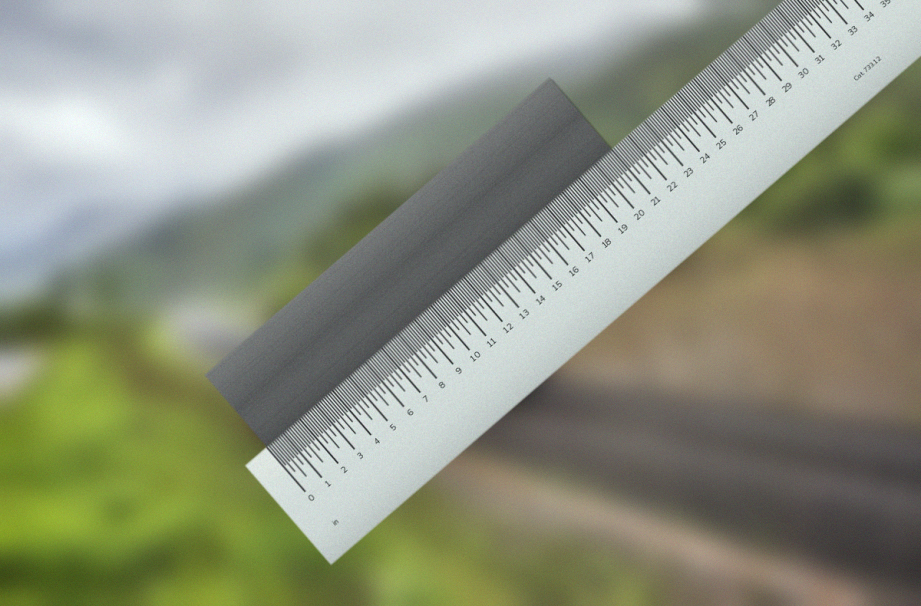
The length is 21 in
